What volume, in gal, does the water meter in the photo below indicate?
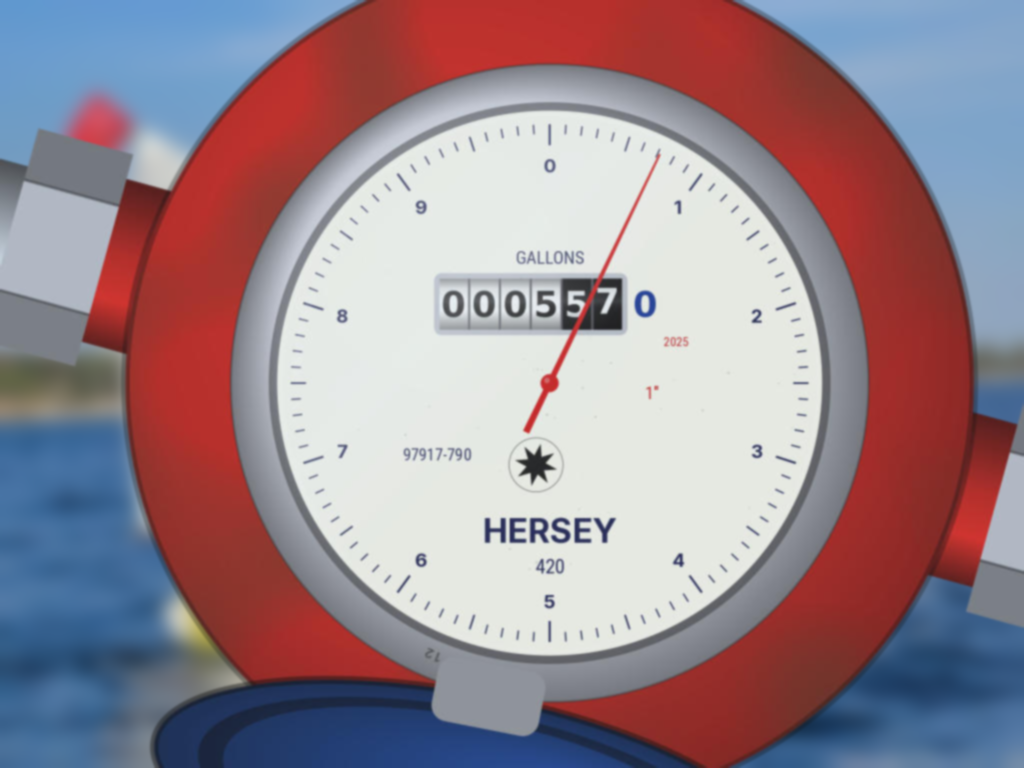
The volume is 5570.7 gal
